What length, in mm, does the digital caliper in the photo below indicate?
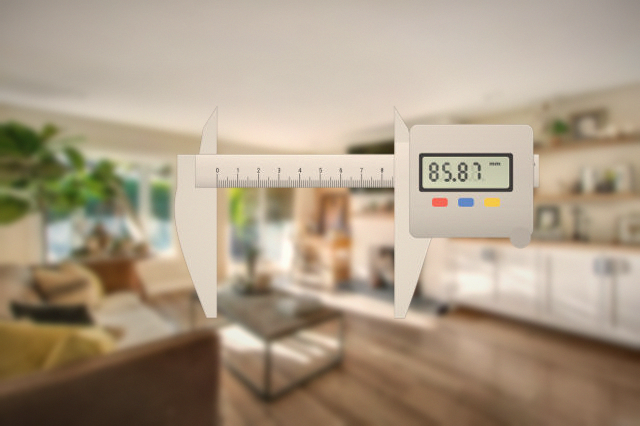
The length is 85.87 mm
